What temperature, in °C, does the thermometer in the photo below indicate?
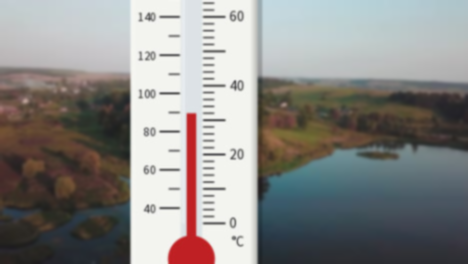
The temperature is 32 °C
